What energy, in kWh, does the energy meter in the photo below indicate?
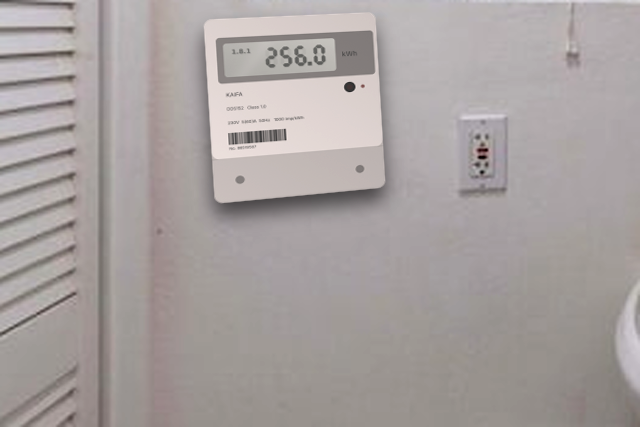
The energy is 256.0 kWh
